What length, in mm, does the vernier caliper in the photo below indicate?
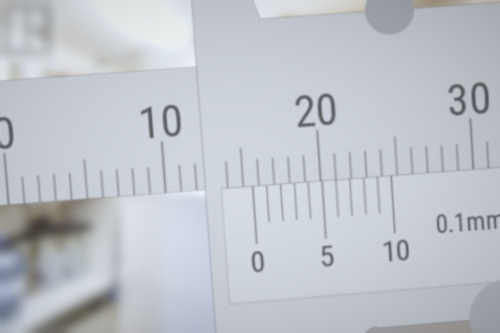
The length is 15.6 mm
